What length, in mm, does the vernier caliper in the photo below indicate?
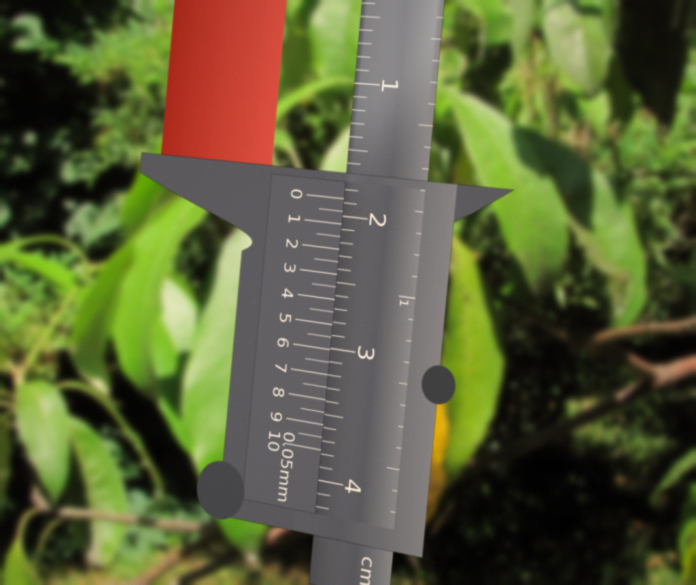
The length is 18.7 mm
